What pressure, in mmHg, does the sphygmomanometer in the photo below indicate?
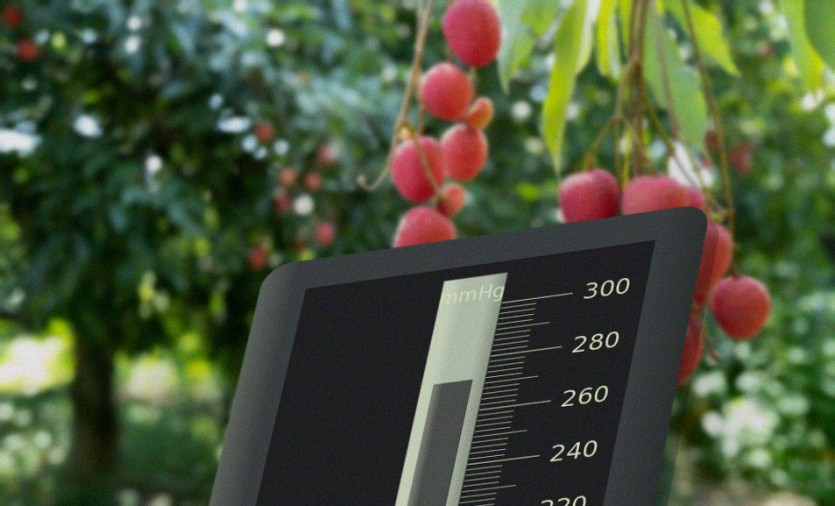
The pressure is 272 mmHg
